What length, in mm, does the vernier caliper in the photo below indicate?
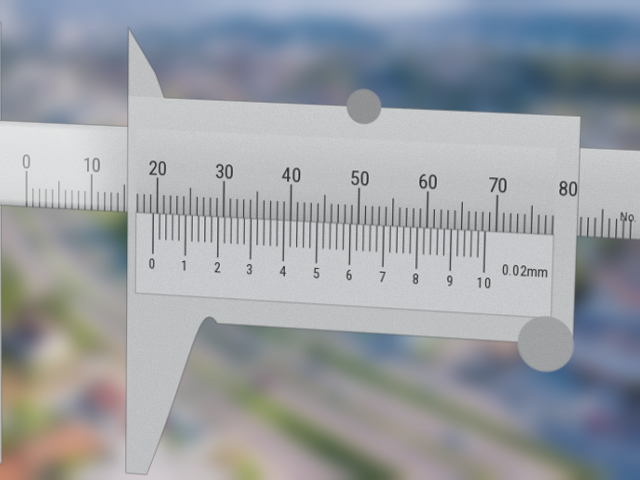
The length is 19.4 mm
